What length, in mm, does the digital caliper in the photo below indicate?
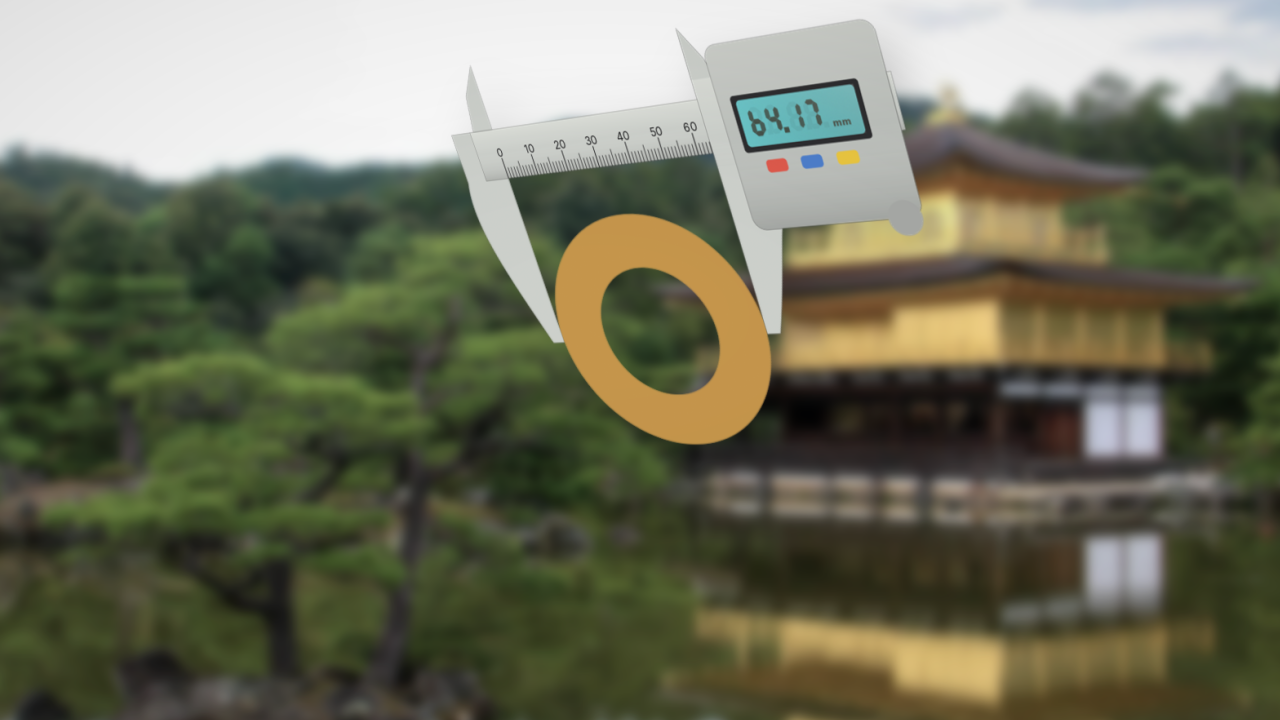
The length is 64.17 mm
